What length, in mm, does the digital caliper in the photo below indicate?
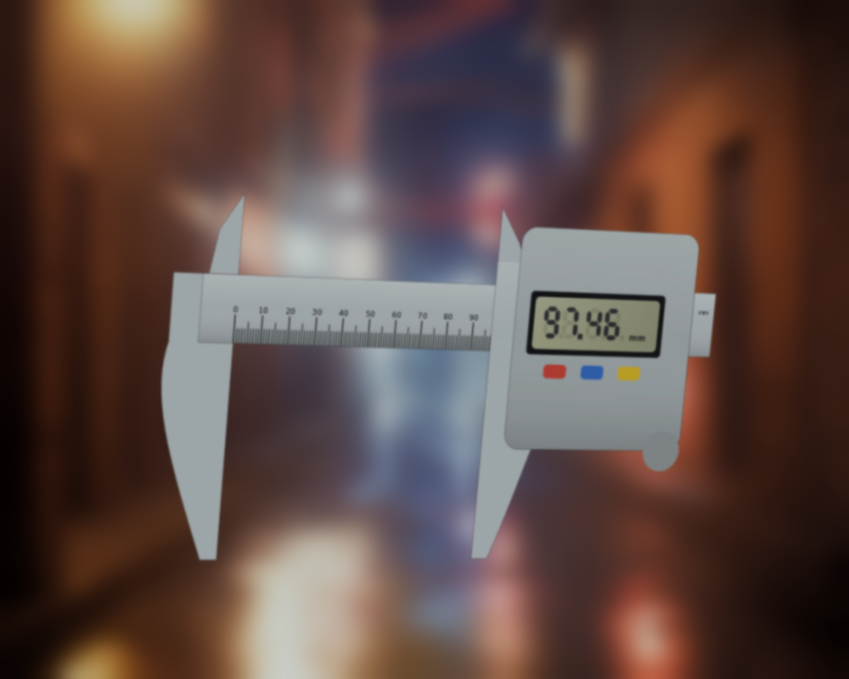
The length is 97.46 mm
